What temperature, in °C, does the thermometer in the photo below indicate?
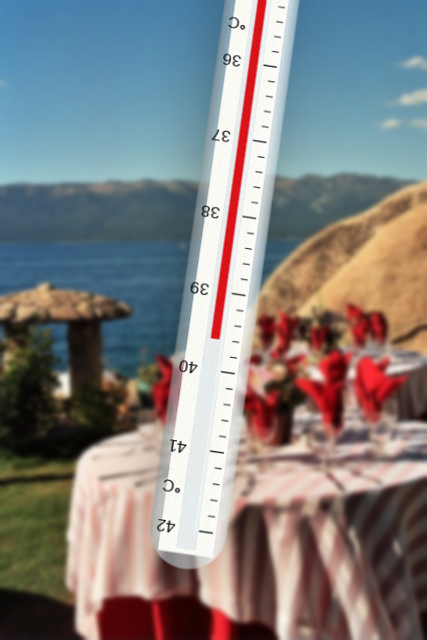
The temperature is 39.6 °C
